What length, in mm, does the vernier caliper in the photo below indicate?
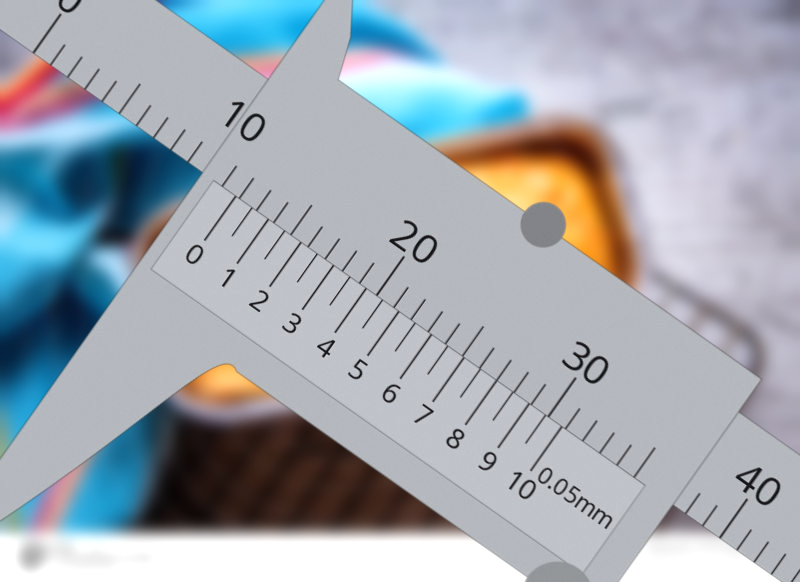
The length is 11.8 mm
